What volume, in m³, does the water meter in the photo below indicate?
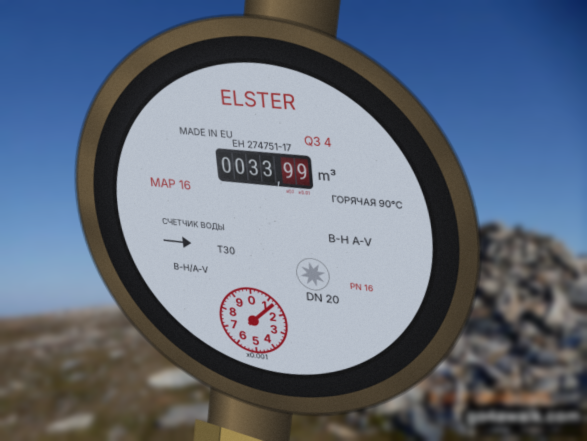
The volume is 33.991 m³
